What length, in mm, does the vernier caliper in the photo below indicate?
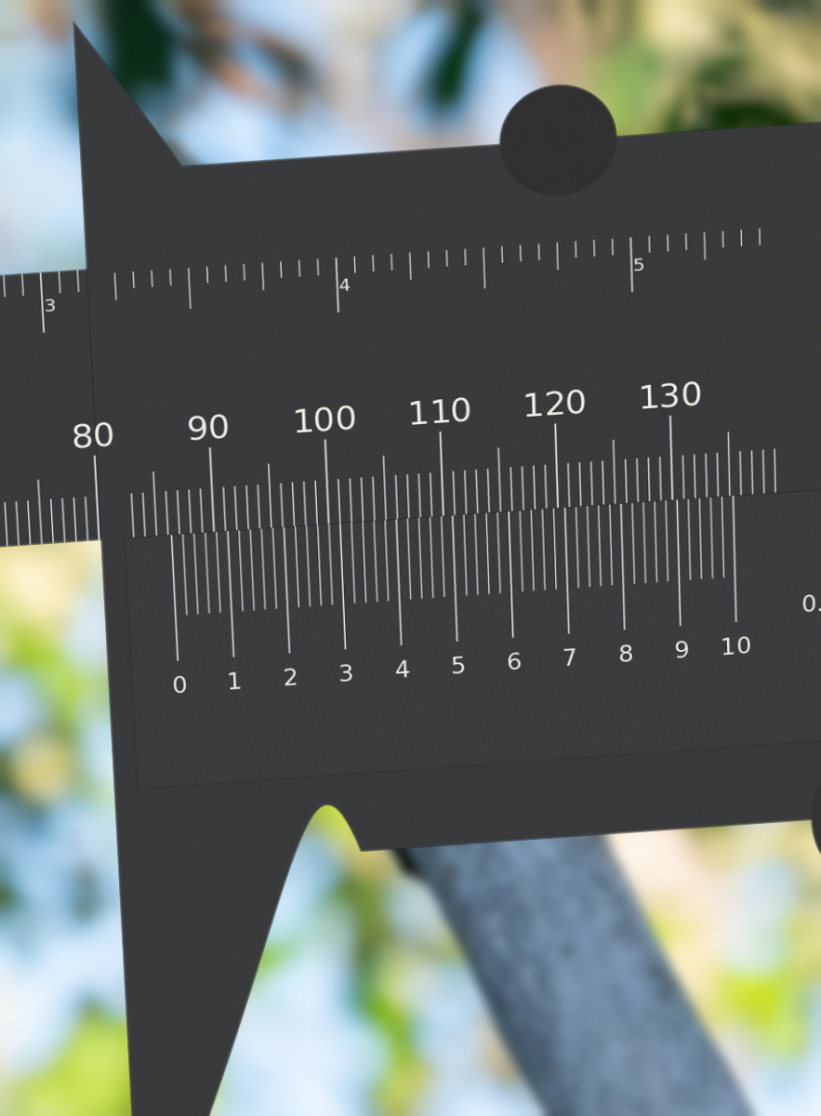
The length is 86.3 mm
